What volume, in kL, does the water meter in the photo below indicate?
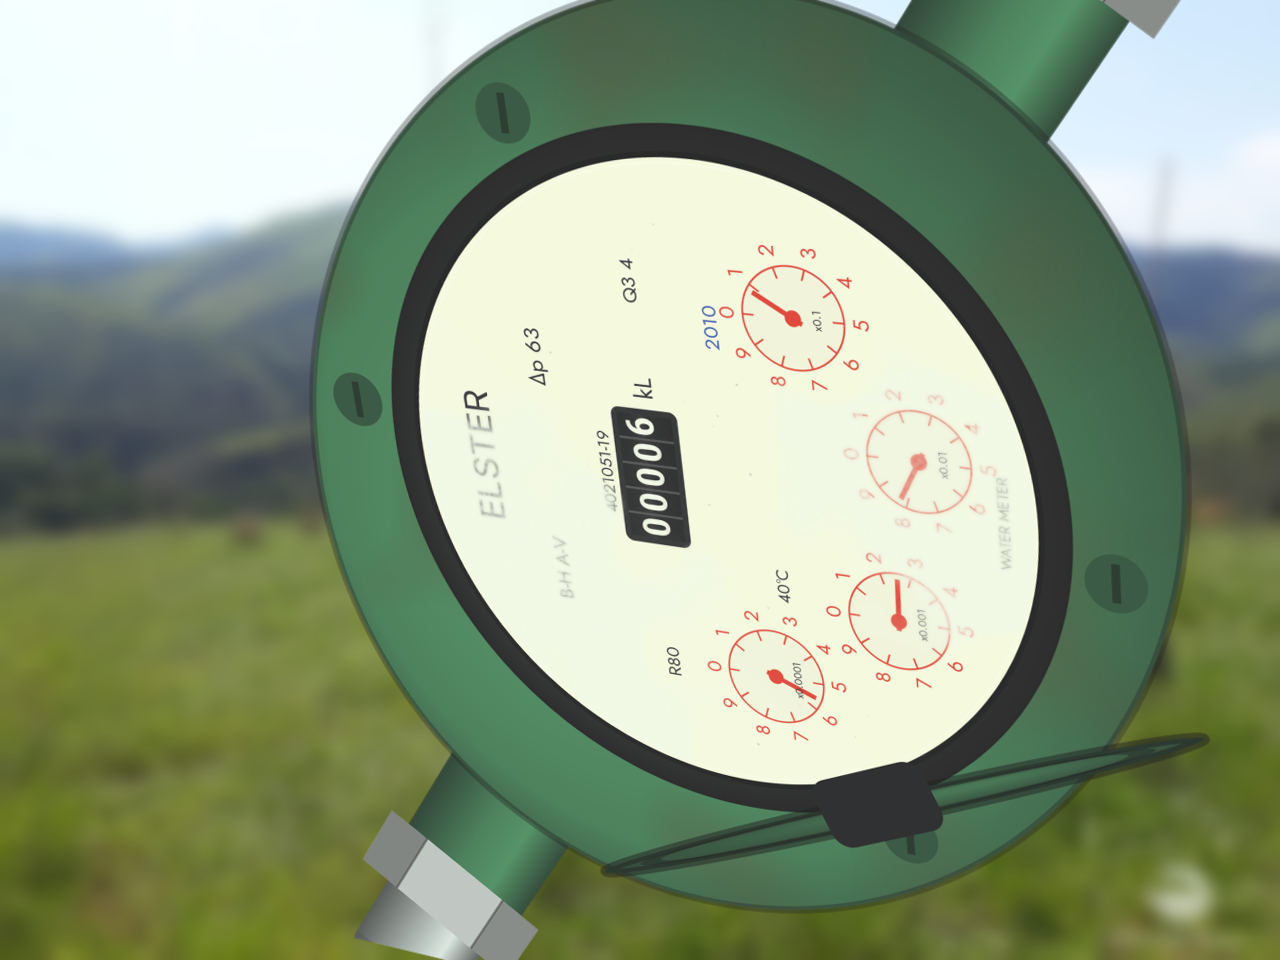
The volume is 6.0825 kL
